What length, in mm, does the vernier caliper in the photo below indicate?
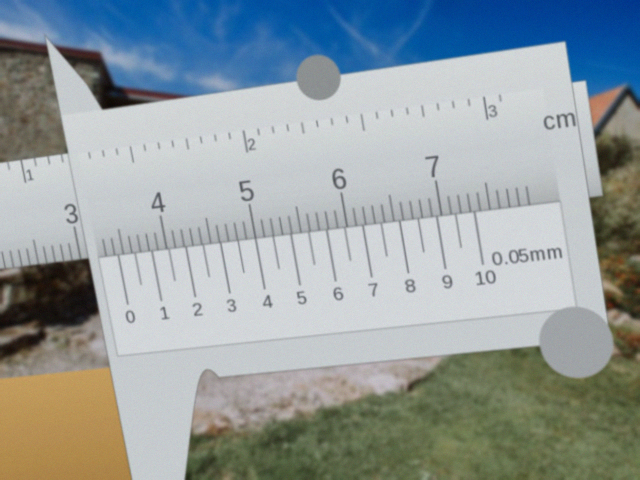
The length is 34.4 mm
